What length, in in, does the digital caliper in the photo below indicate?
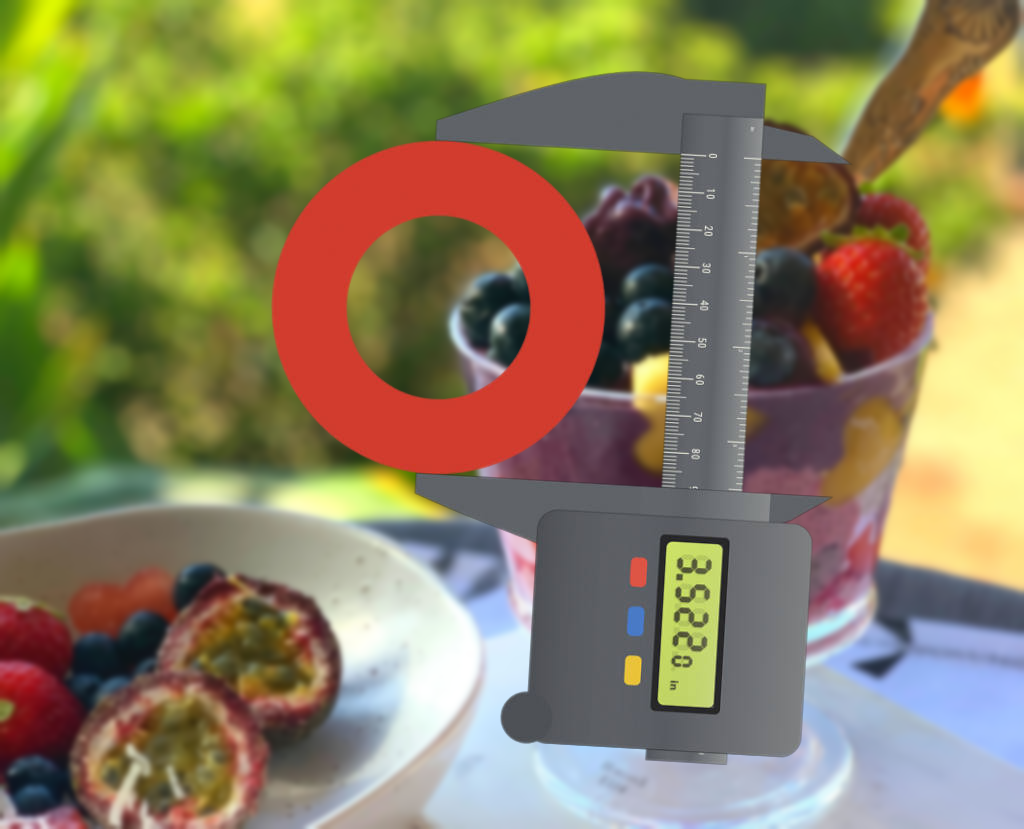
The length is 3.5220 in
